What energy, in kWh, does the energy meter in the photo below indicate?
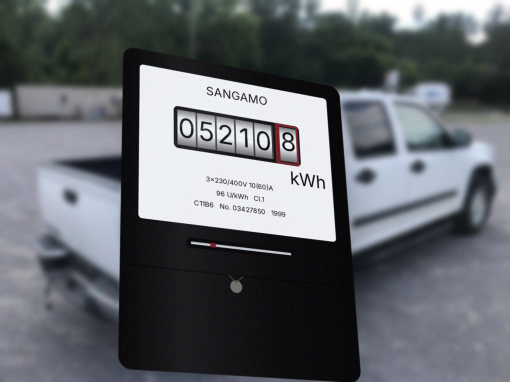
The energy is 5210.8 kWh
